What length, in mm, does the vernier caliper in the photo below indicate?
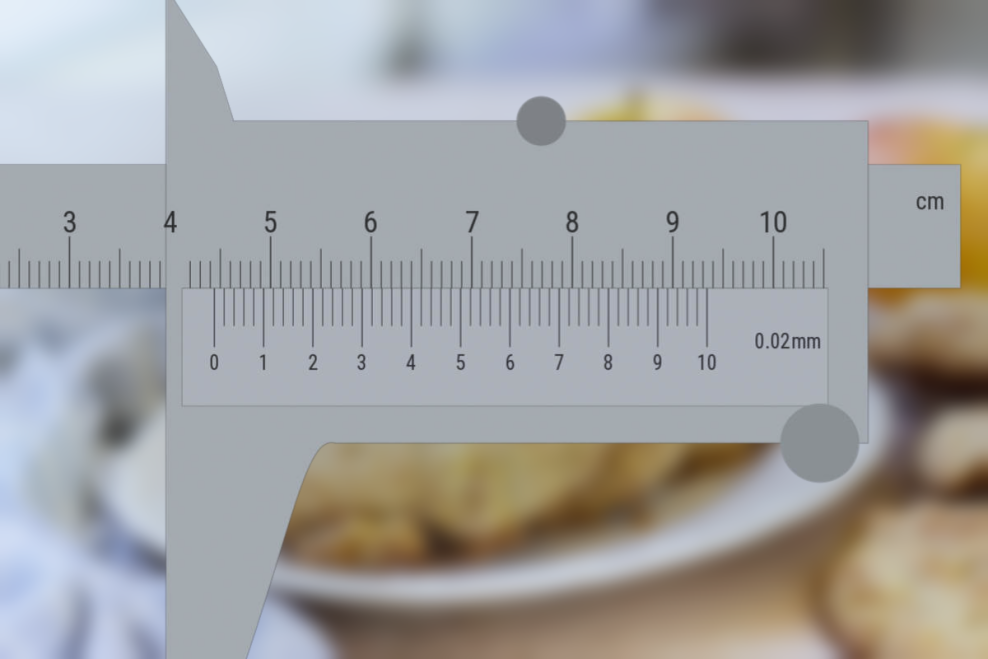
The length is 44.4 mm
